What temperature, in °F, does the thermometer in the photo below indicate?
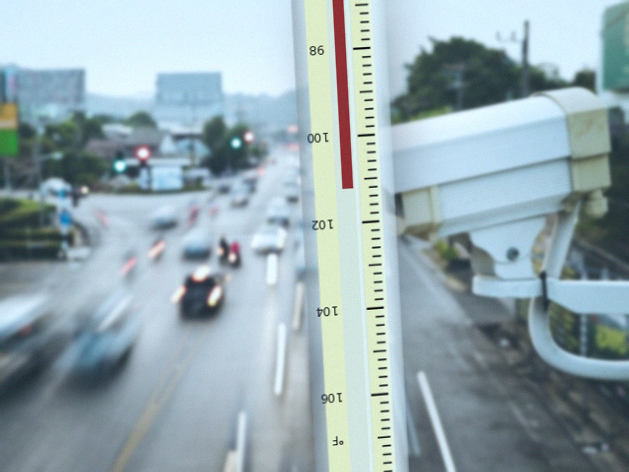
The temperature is 101.2 °F
